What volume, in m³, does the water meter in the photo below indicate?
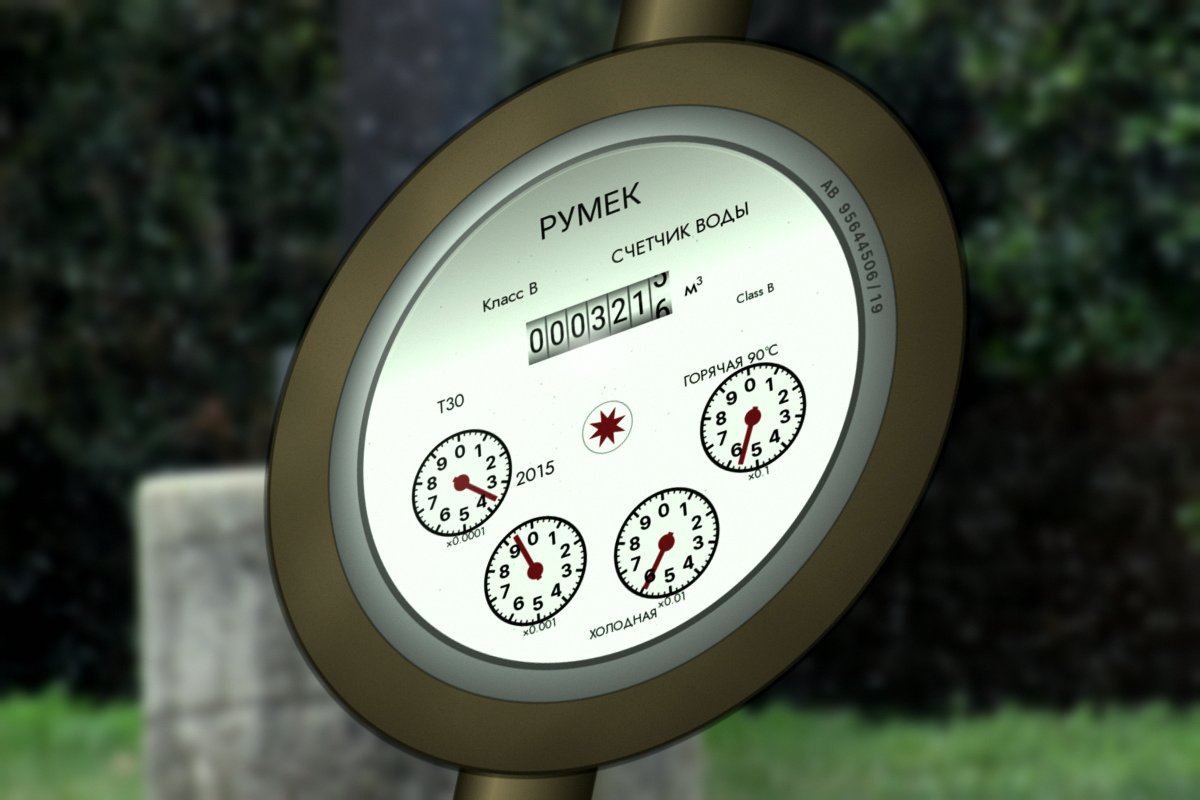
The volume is 3215.5593 m³
